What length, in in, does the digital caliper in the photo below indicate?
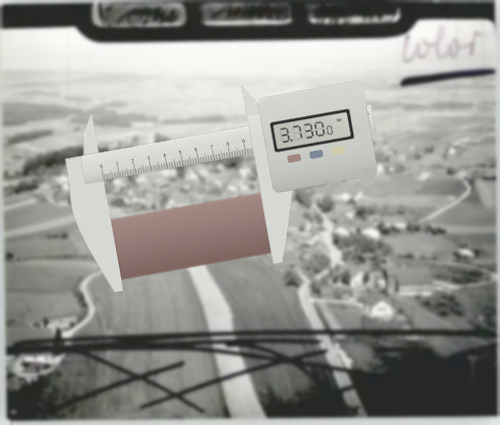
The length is 3.7300 in
